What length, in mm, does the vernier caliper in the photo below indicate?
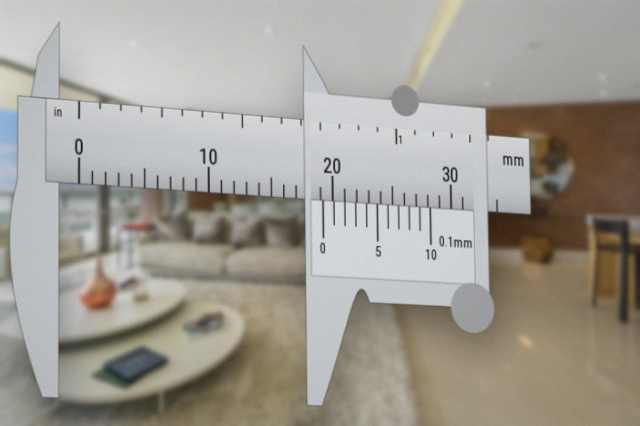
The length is 19.2 mm
